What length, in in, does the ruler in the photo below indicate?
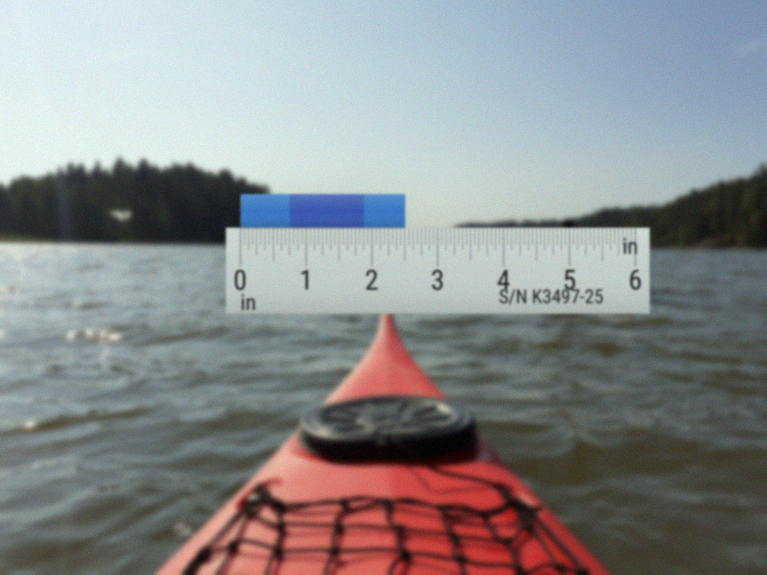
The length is 2.5 in
